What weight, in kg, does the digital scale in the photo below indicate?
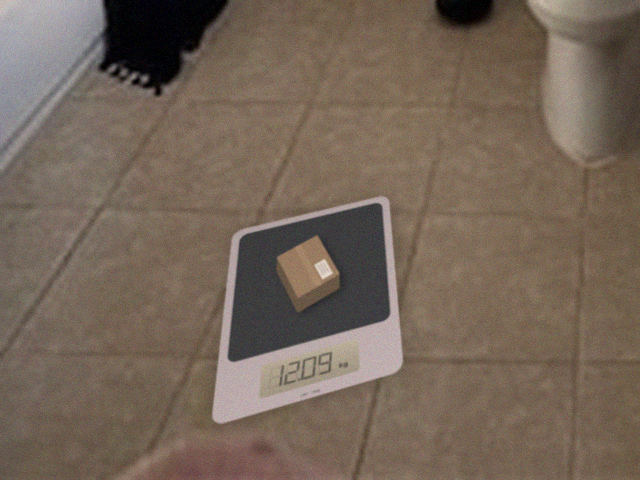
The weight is 12.09 kg
